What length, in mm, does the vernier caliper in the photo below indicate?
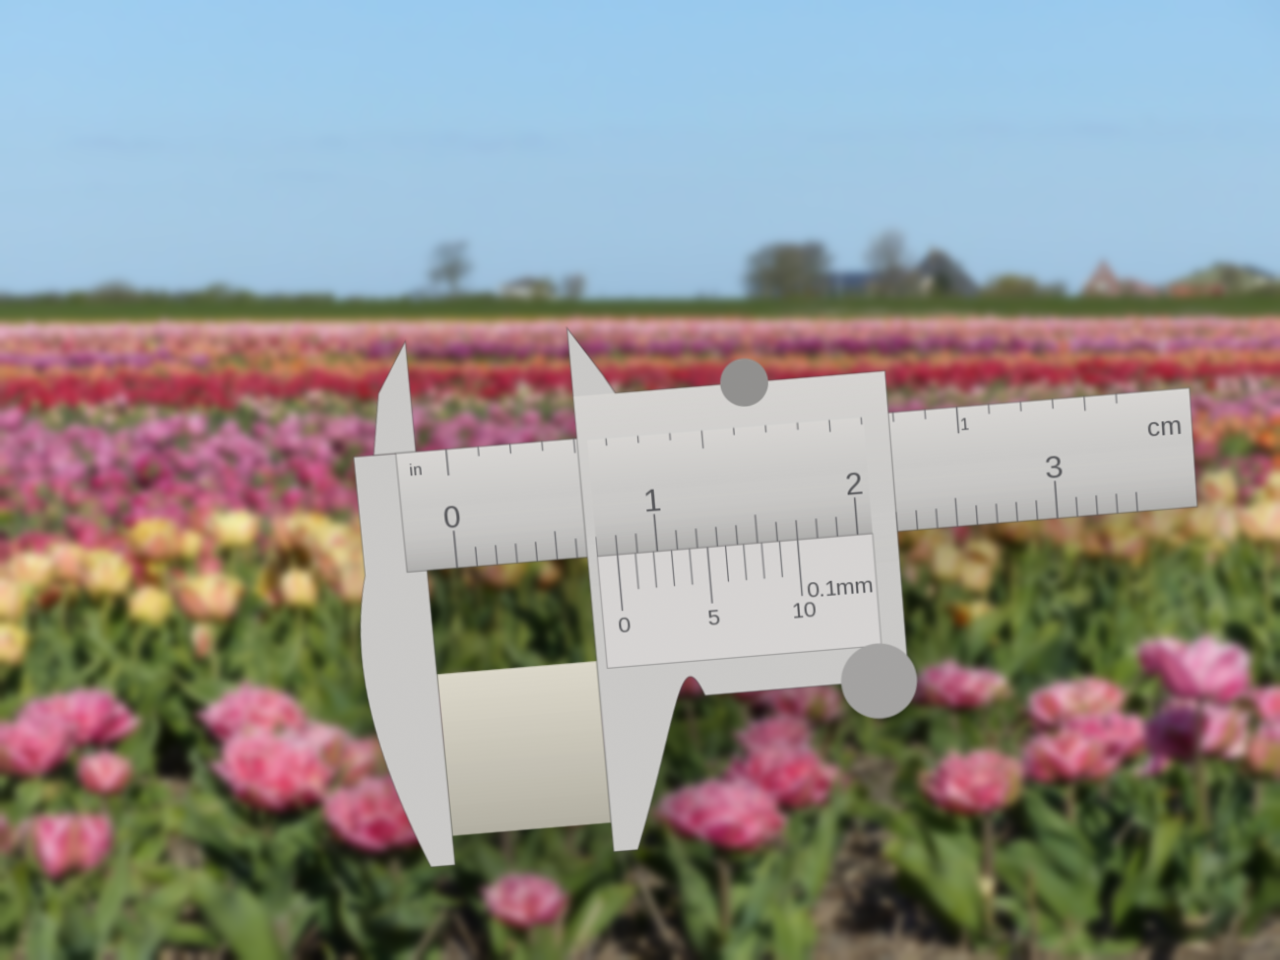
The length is 8.0 mm
